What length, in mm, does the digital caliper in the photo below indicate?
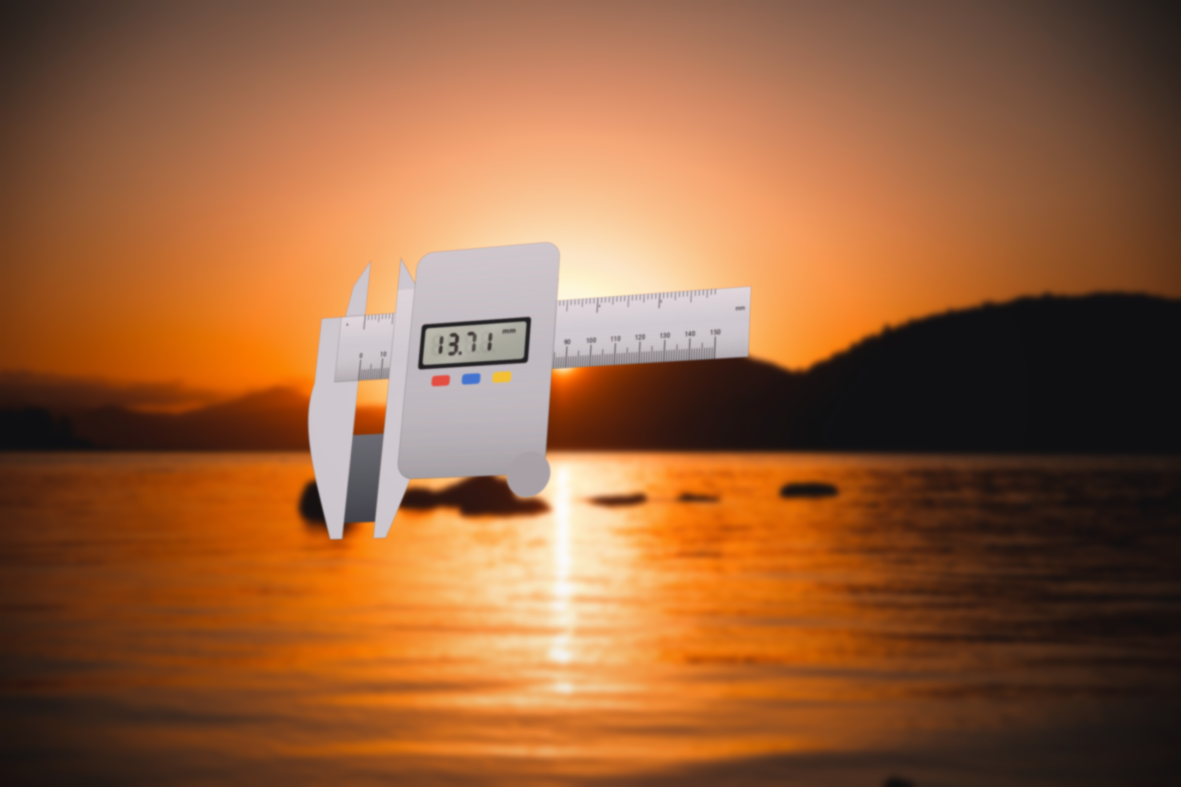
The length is 13.71 mm
